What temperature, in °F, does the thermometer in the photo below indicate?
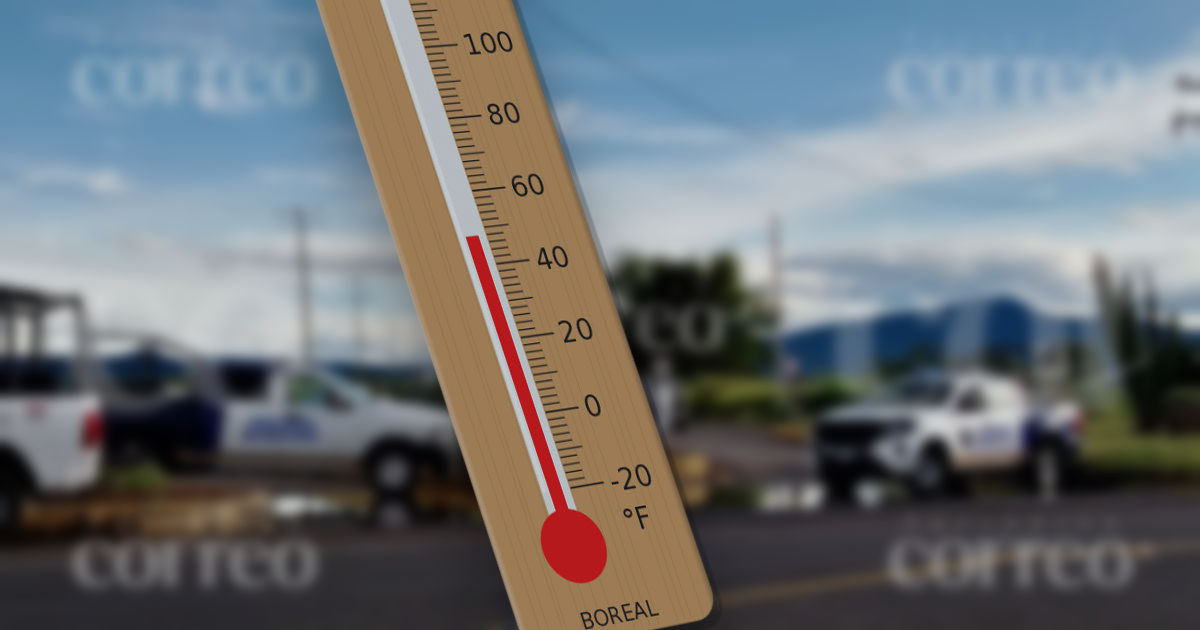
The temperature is 48 °F
